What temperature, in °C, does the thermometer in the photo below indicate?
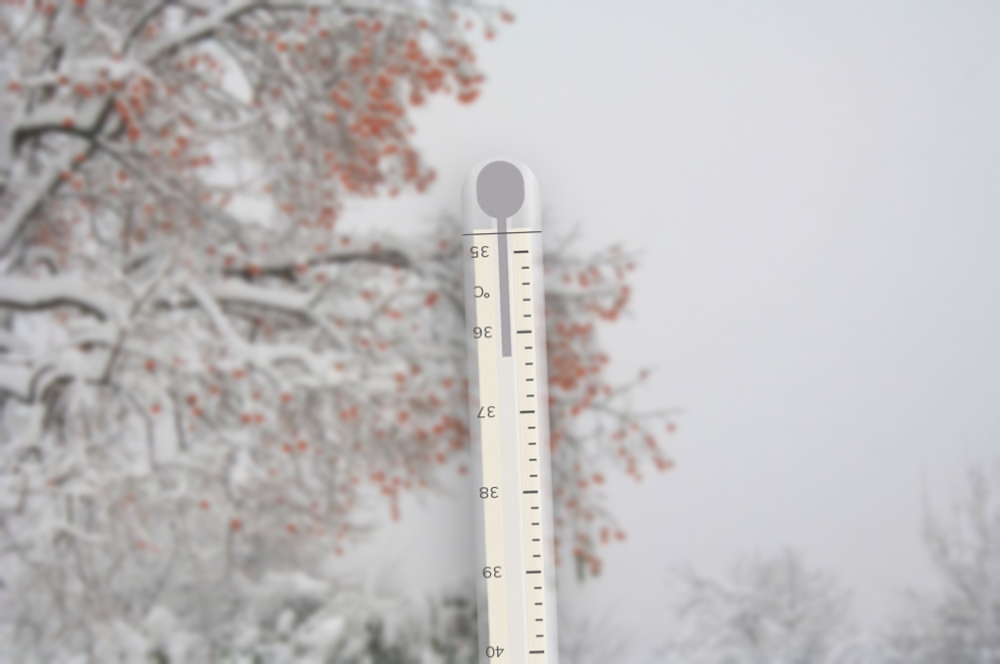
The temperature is 36.3 °C
